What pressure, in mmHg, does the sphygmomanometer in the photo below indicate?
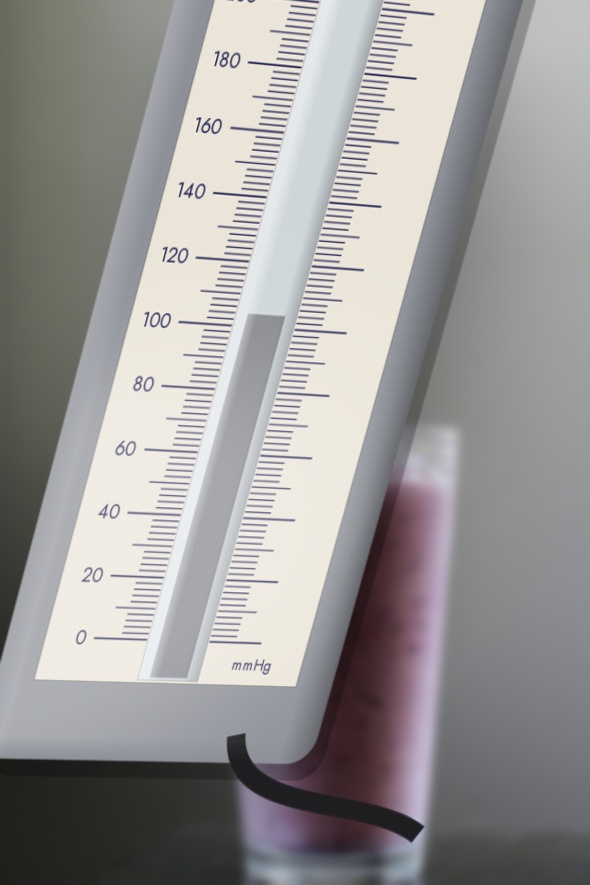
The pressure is 104 mmHg
